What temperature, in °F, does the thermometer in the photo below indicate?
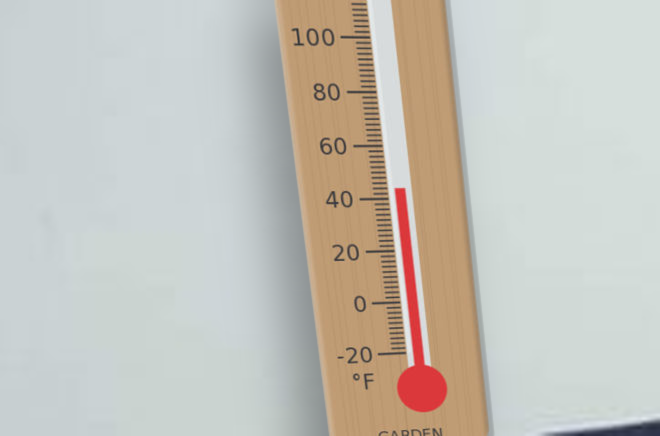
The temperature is 44 °F
